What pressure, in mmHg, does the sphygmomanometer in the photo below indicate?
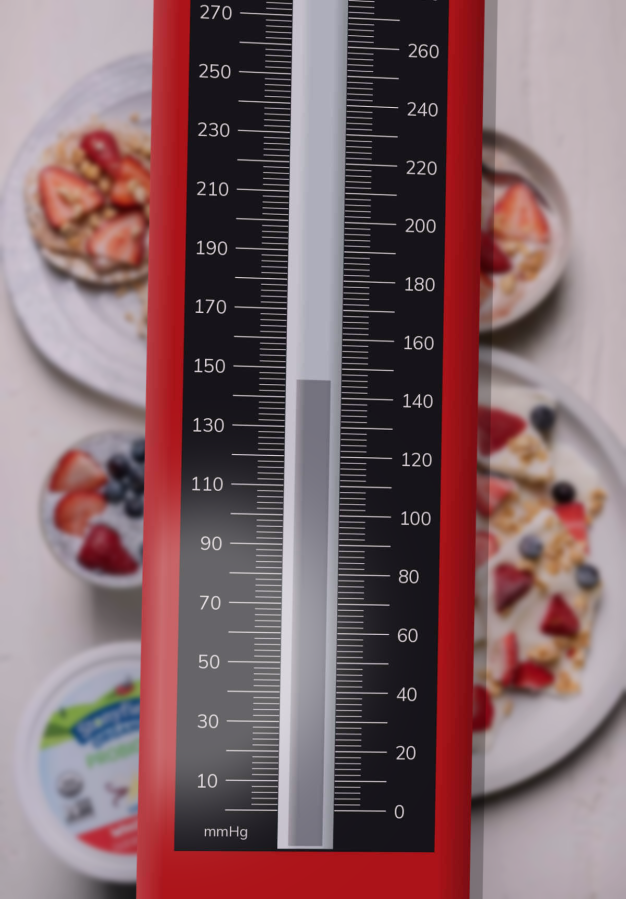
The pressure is 146 mmHg
